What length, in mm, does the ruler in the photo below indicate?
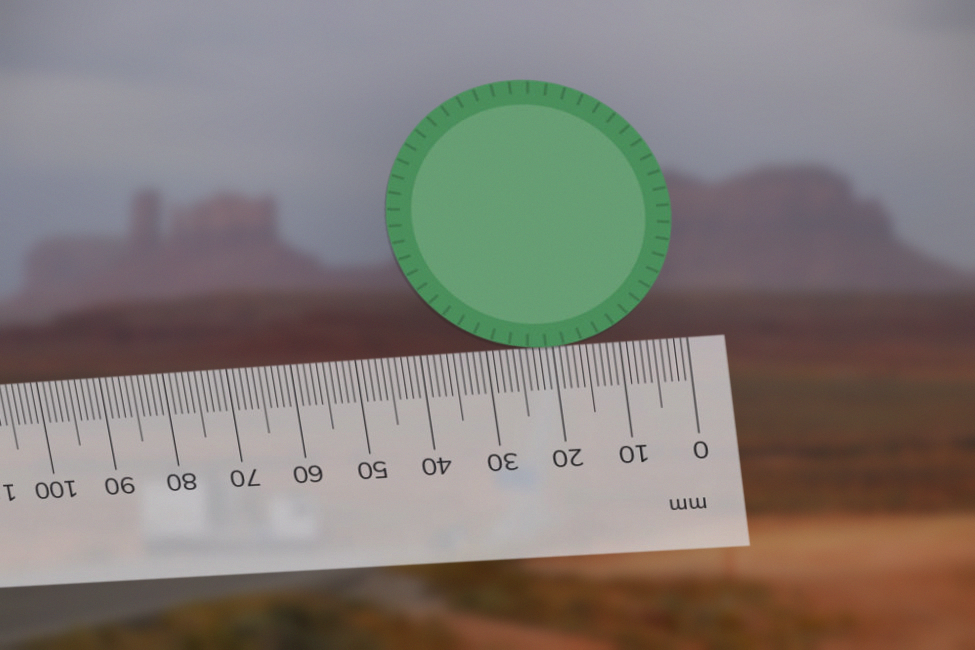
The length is 42 mm
